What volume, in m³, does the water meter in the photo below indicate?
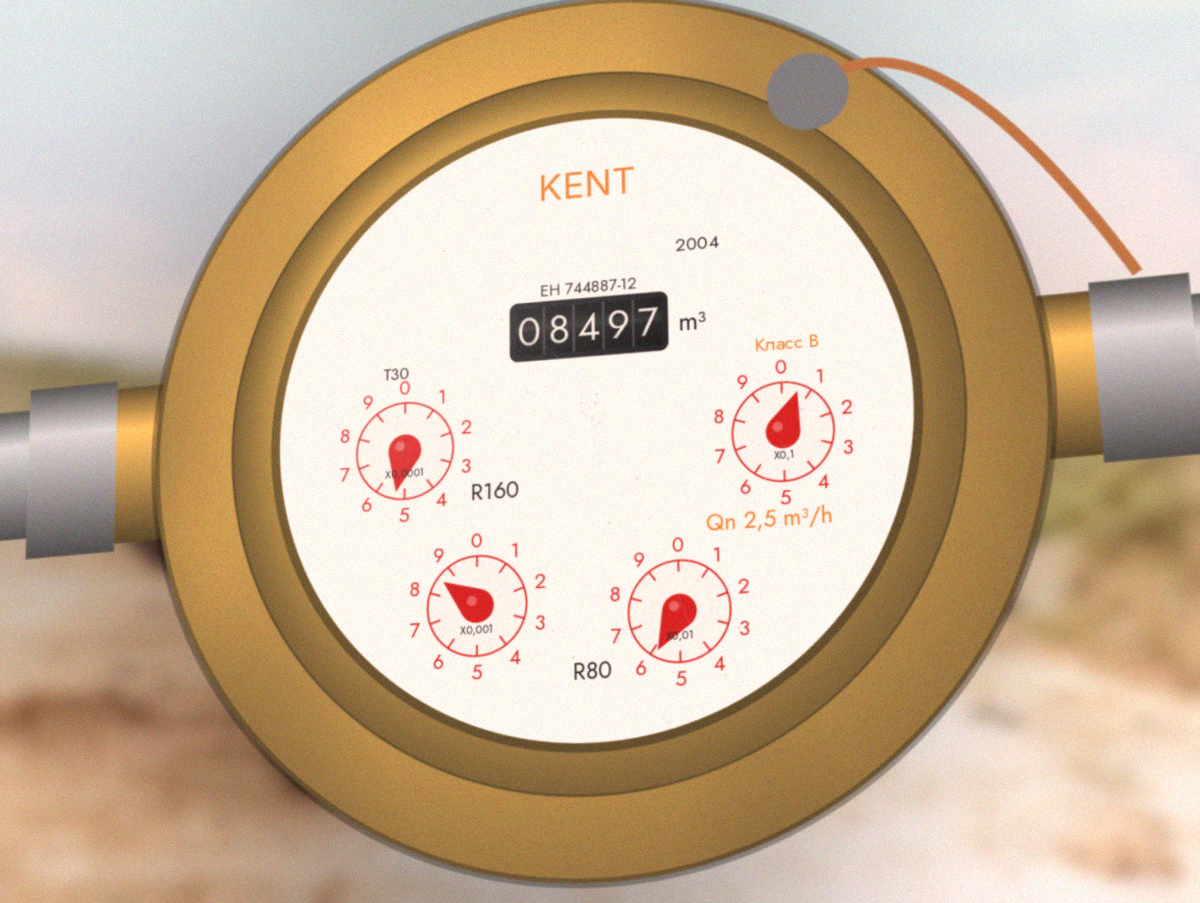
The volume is 8497.0585 m³
